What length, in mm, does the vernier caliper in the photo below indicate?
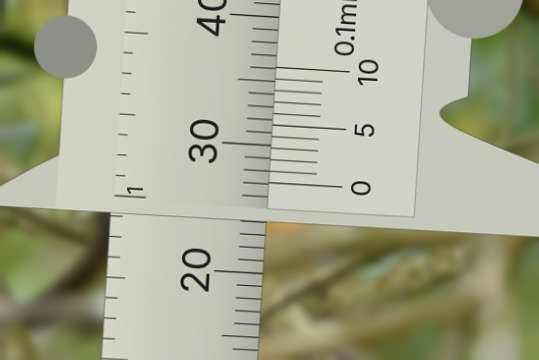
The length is 27.1 mm
